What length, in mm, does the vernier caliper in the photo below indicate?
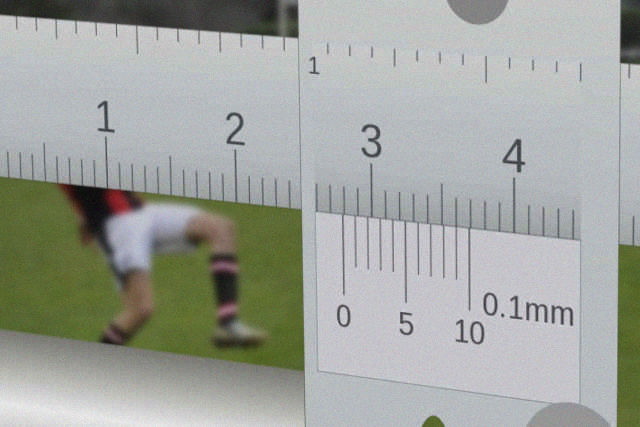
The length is 27.9 mm
